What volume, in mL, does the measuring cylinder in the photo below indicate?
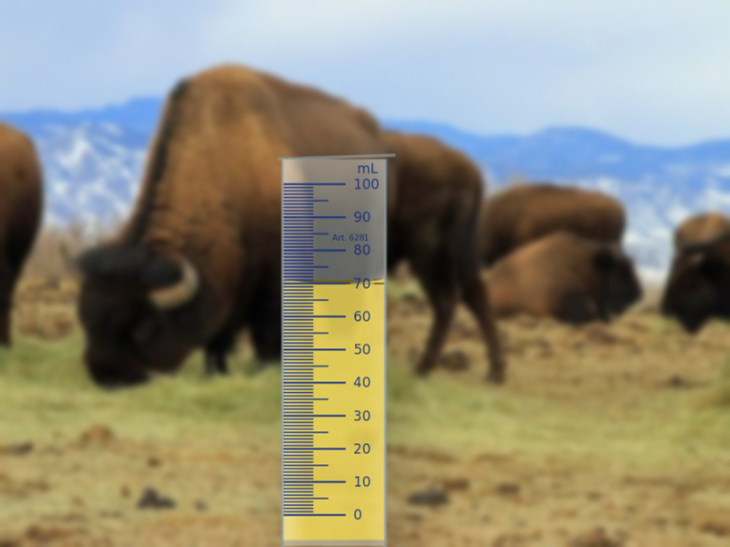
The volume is 70 mL
